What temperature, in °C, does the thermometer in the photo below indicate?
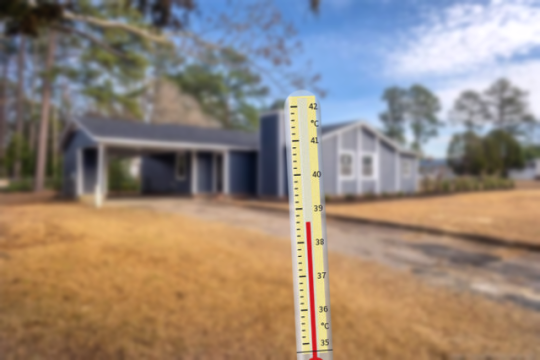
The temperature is 38.6 °C
